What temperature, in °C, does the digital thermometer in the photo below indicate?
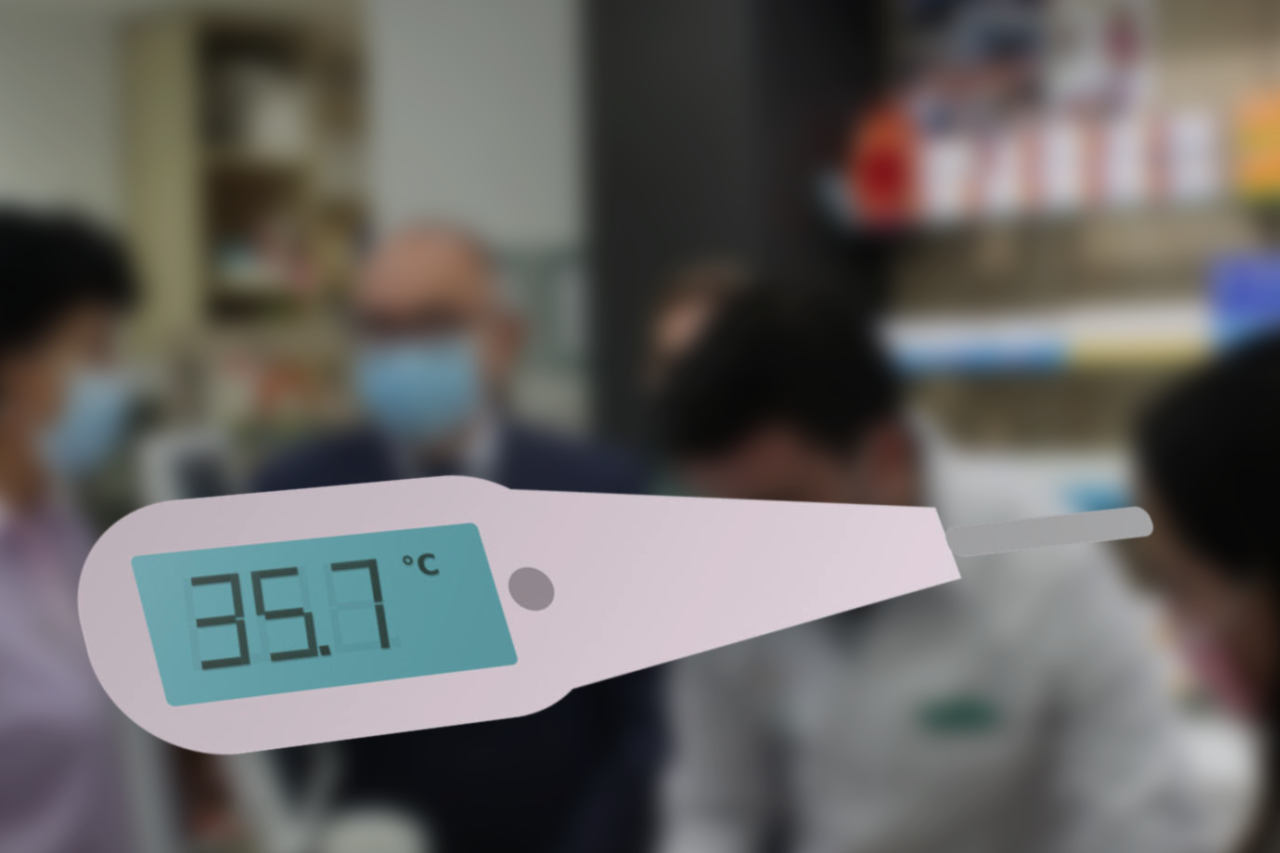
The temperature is 35.7 °C
